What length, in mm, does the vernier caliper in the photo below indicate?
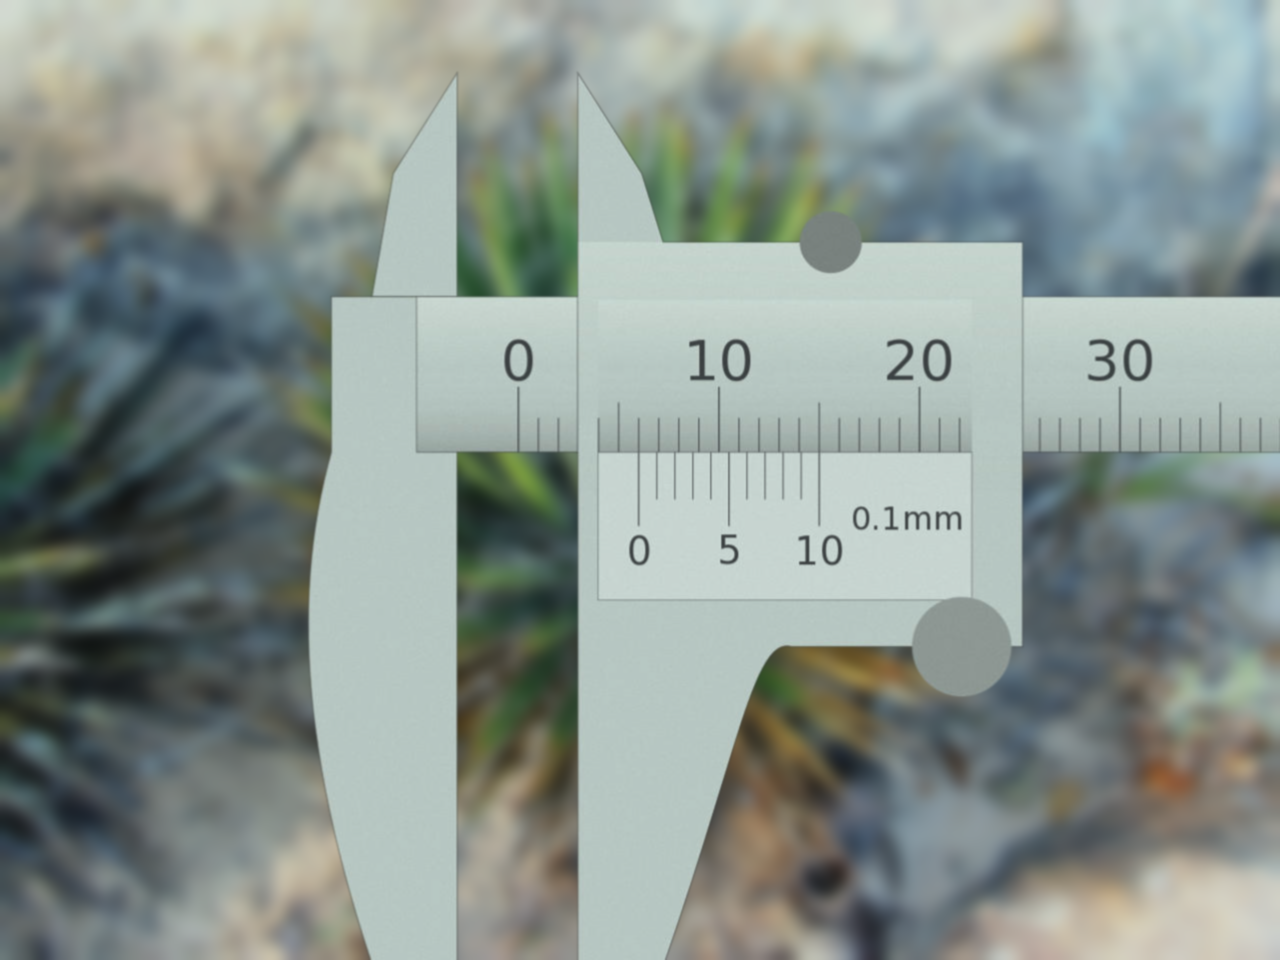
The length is 6.0 mm
